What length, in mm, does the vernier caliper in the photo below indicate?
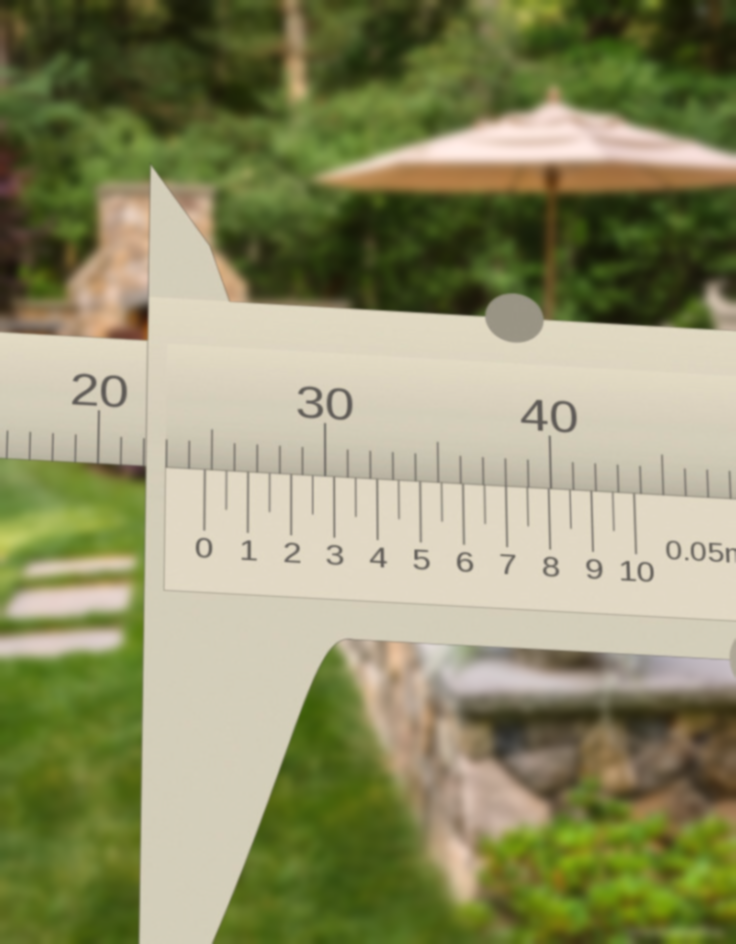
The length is 24.7 mm
